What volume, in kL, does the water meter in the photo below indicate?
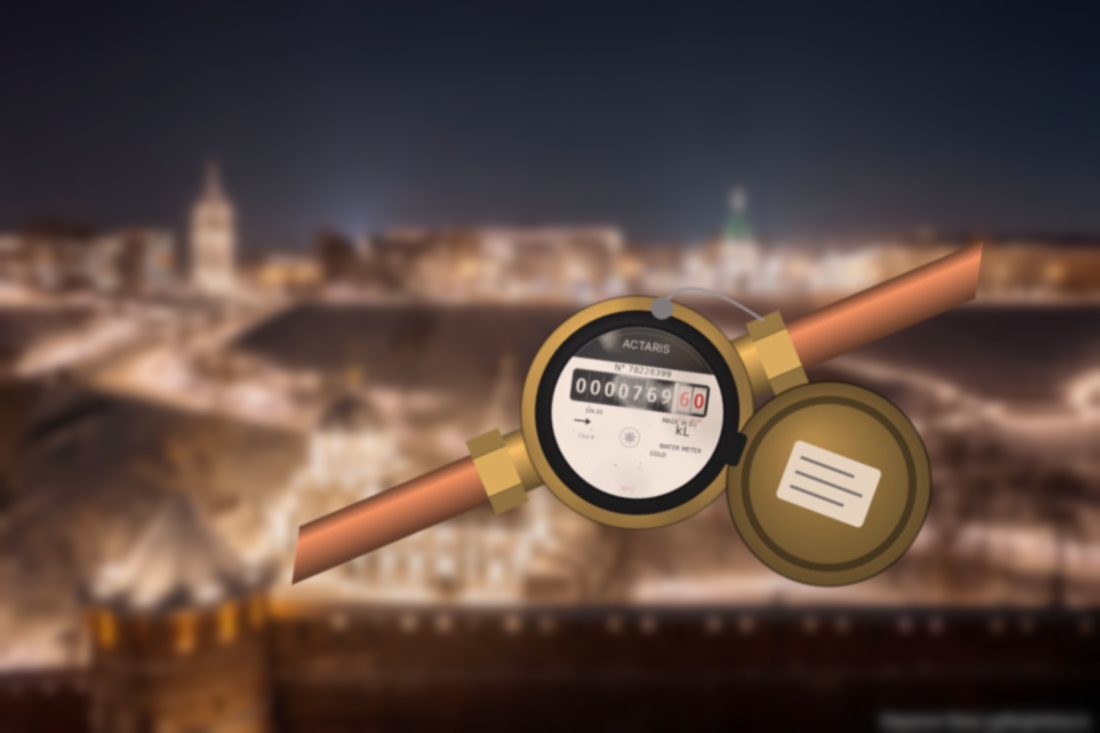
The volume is 769.60 kL
